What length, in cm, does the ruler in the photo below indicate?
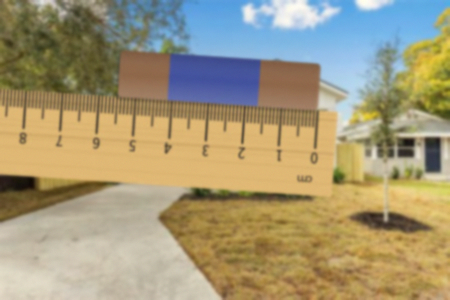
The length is 5.5 cm
